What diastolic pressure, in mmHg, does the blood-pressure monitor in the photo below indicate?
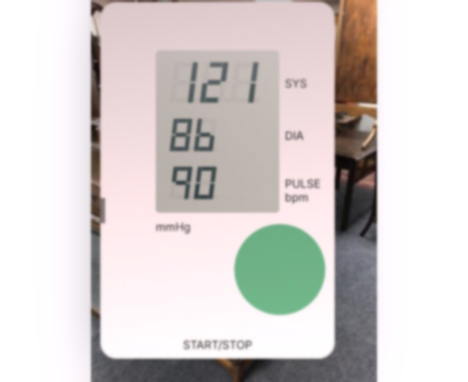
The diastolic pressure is 86 mmHg
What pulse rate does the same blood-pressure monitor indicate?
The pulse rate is 90 bpm
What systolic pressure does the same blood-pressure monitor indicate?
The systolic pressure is 121 mmHg
